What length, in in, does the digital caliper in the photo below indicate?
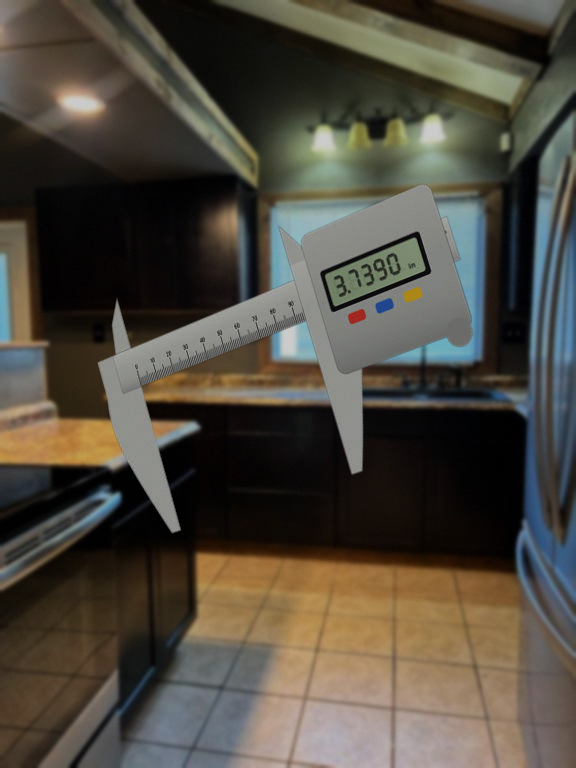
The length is 3.7390 in
